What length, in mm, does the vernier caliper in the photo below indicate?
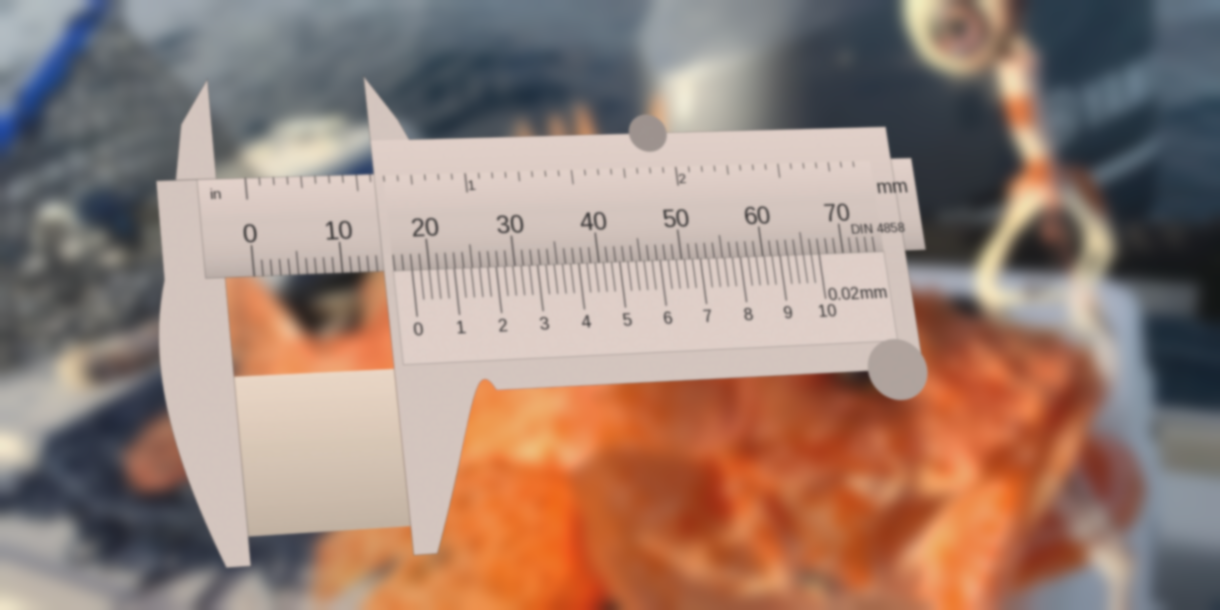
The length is 18.0 mm
